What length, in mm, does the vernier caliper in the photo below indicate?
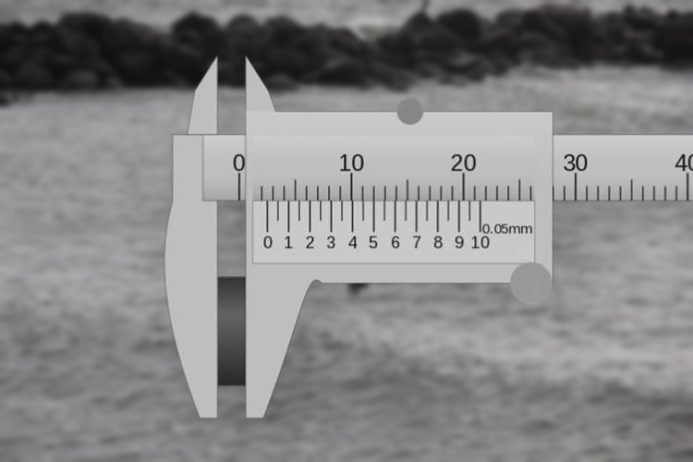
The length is 2.5 mm
